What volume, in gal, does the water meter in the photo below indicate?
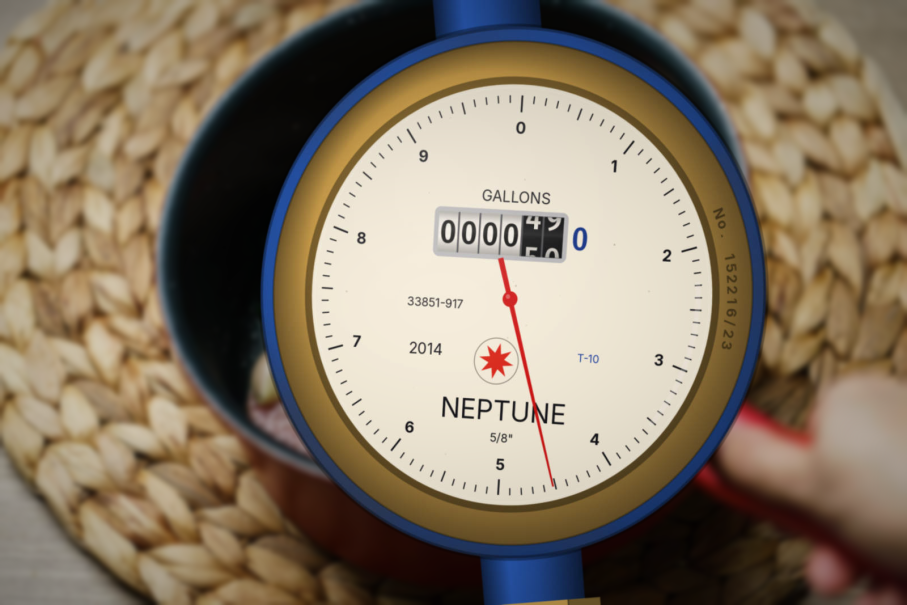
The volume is 494.5 gal
